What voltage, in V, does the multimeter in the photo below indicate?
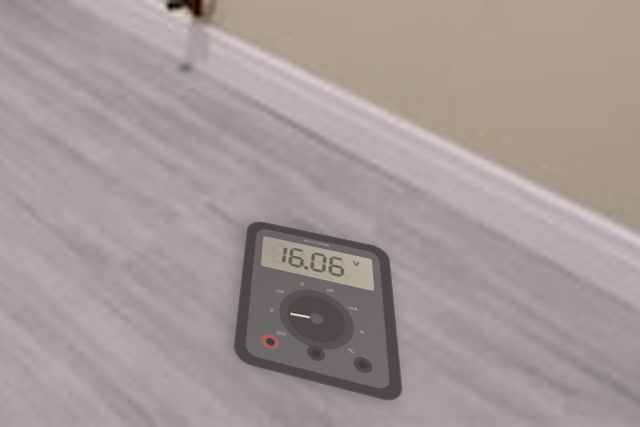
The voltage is 16.06 V
